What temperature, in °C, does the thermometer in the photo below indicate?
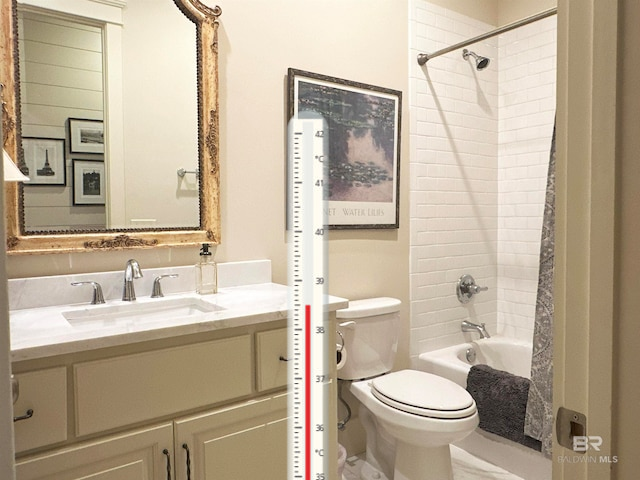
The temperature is 38.5 °C
